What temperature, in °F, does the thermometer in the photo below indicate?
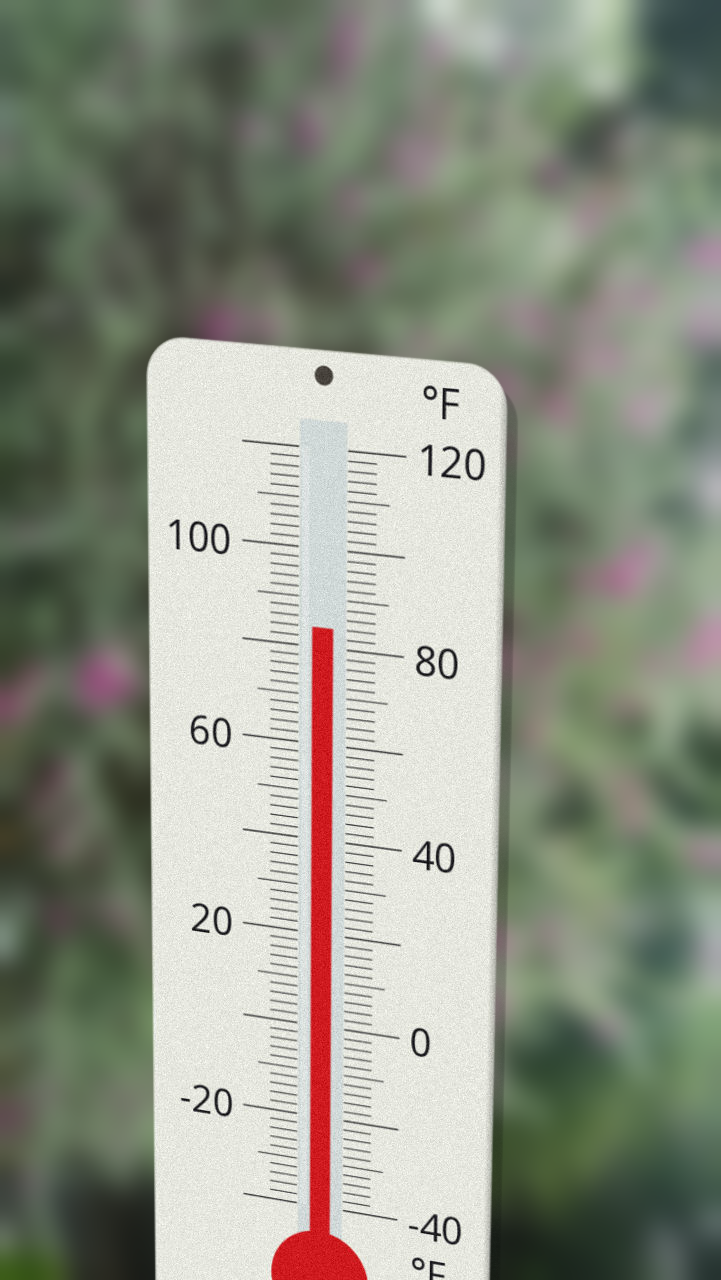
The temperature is 84 °F
